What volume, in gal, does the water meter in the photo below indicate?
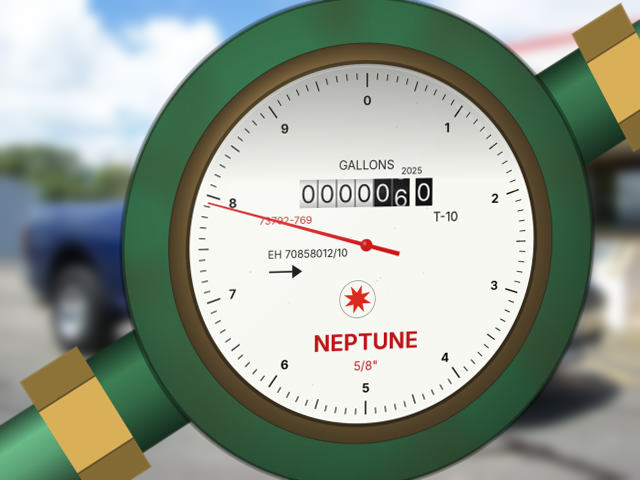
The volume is 57.9 gal
